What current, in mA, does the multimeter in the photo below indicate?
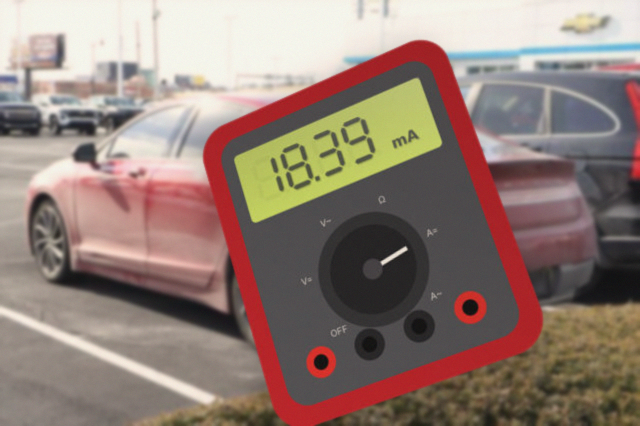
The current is 18.39 mA
